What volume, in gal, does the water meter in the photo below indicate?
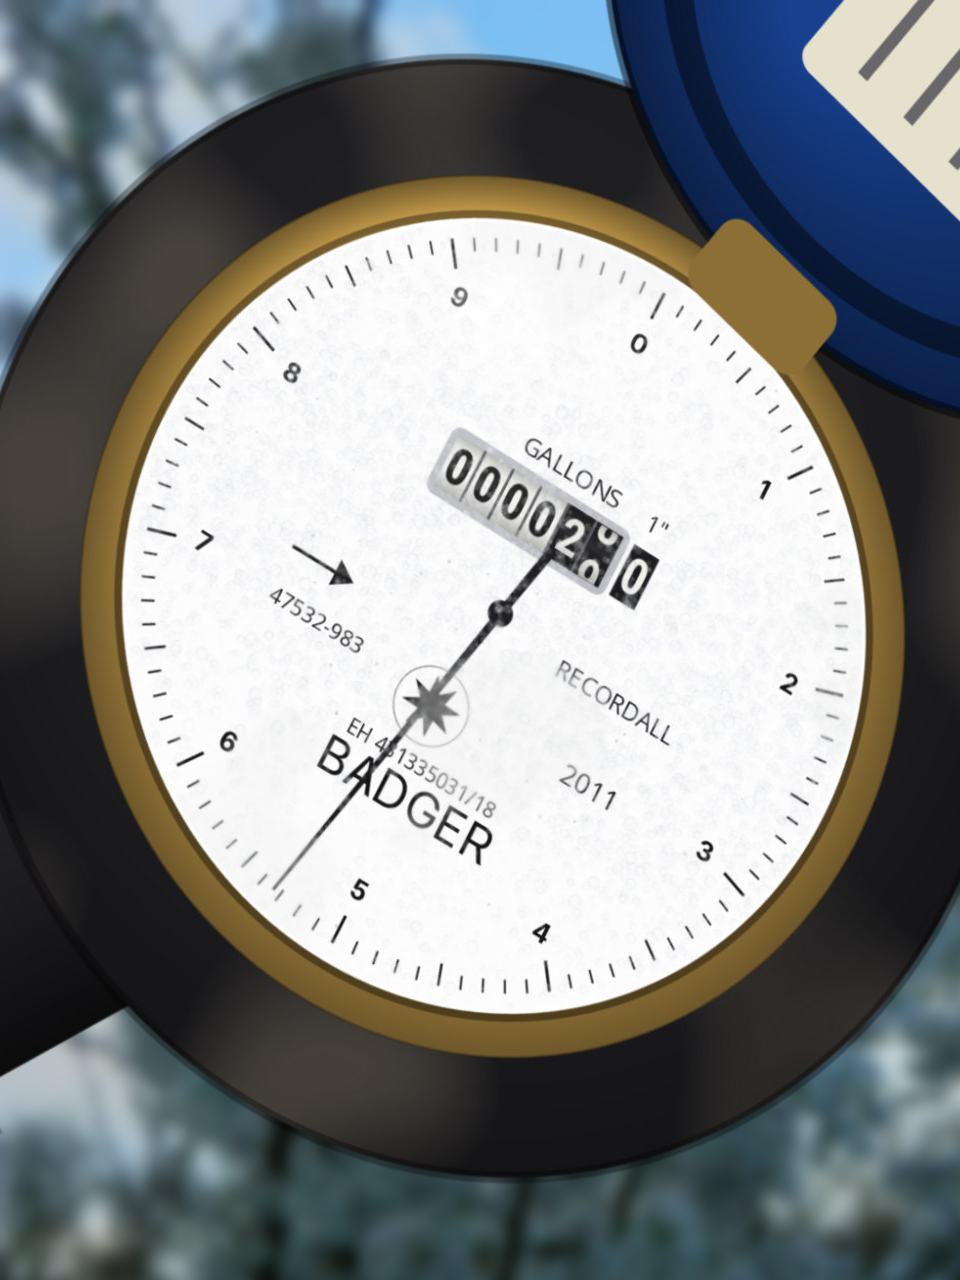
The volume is 285.3 gal
